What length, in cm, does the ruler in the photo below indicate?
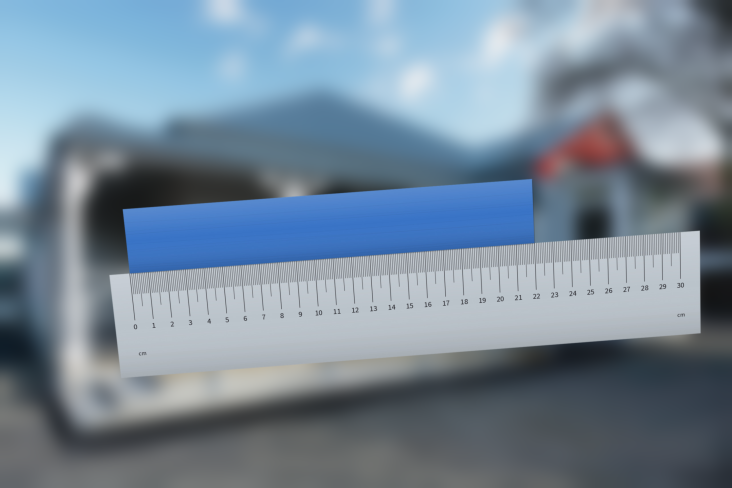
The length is 22 cm
